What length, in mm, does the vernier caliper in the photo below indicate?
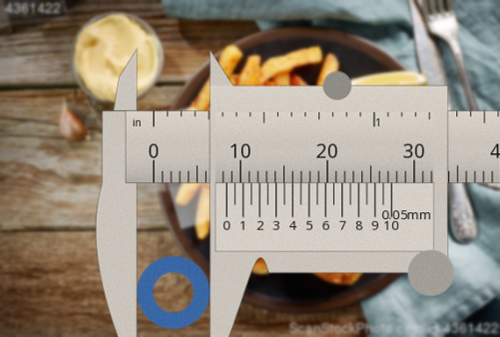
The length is 8.4 mm
